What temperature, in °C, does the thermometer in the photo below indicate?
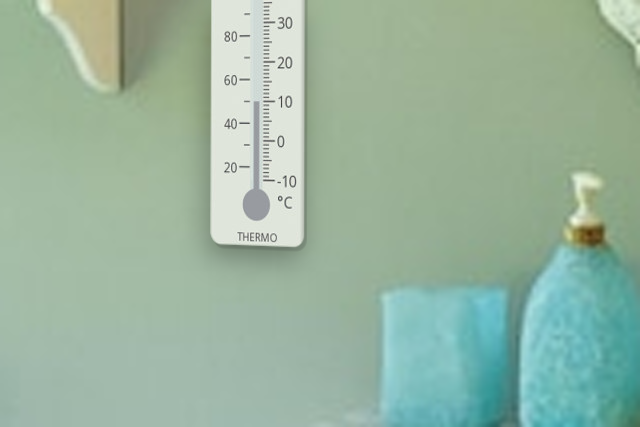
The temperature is 10 °C
